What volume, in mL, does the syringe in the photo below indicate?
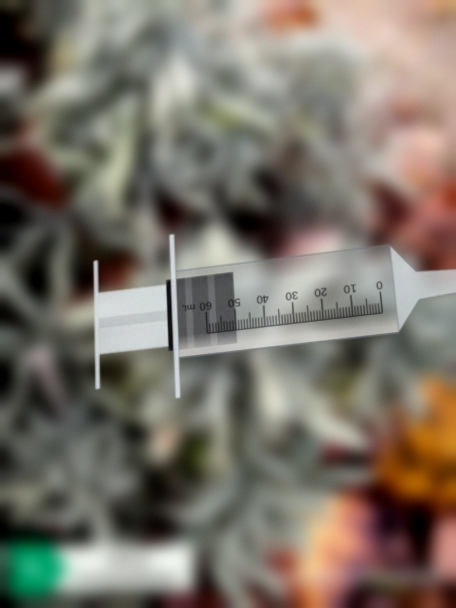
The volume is 50 mL
